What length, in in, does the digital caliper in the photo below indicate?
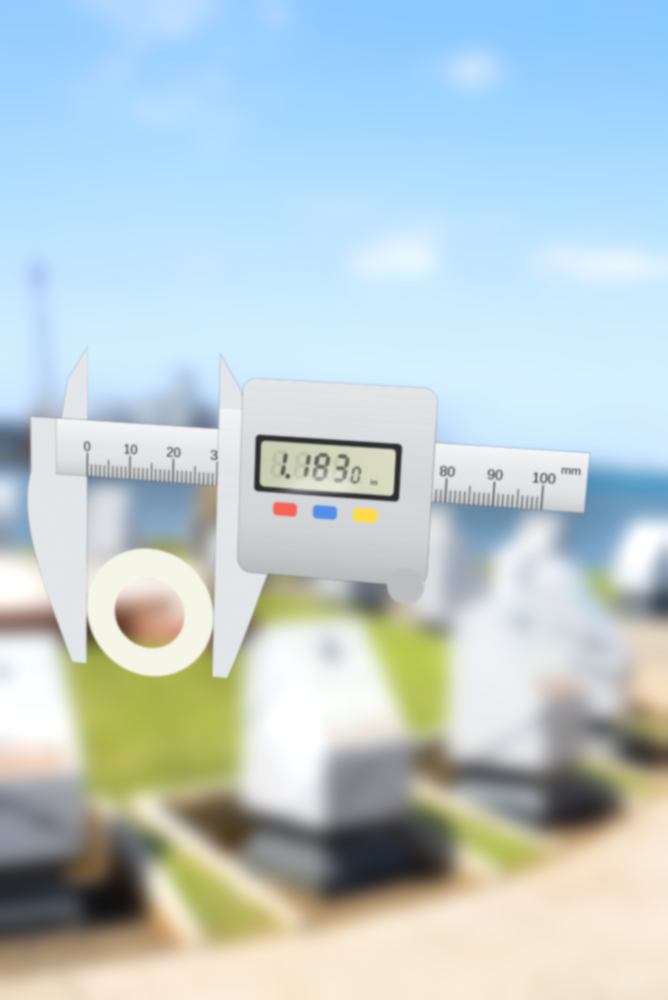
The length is 1.1830 in
